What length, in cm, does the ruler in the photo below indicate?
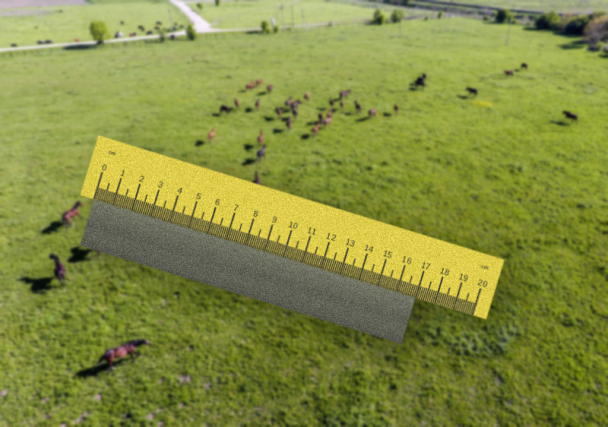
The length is 17 cm
